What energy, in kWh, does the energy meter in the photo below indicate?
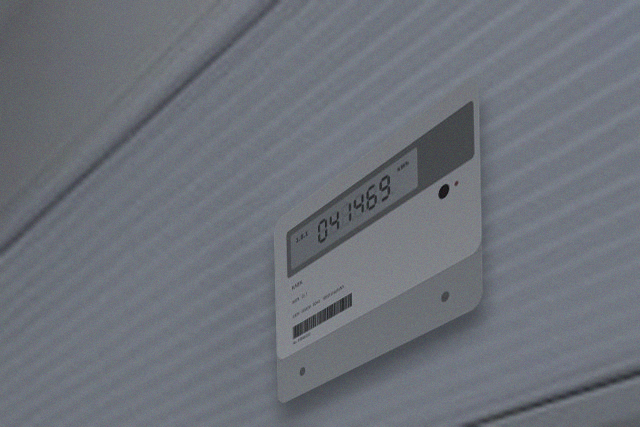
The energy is 41469 kWh
